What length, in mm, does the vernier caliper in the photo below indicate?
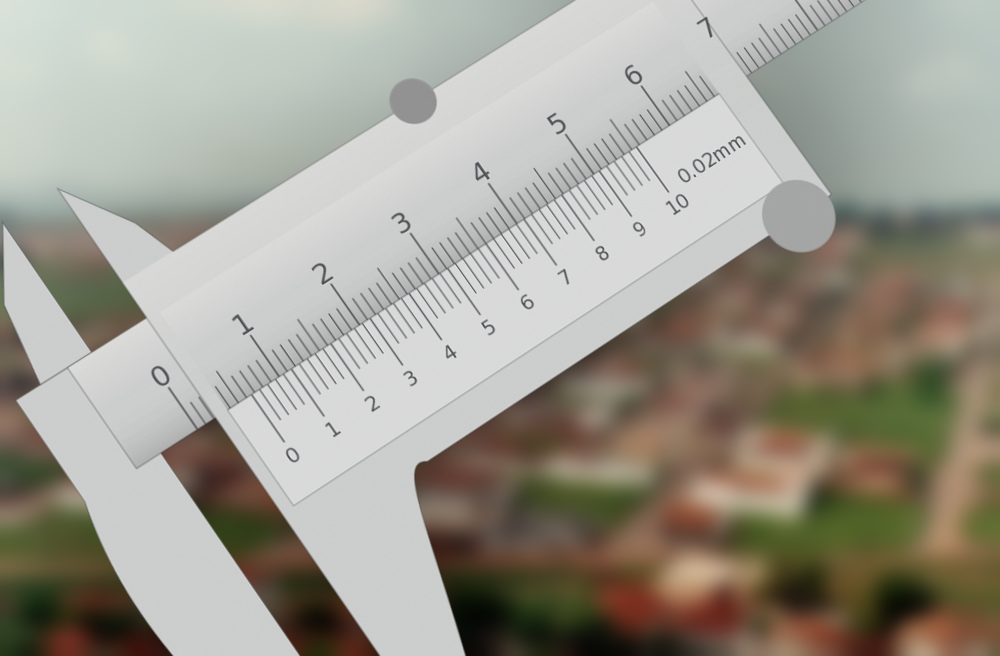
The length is 6.6 mm
